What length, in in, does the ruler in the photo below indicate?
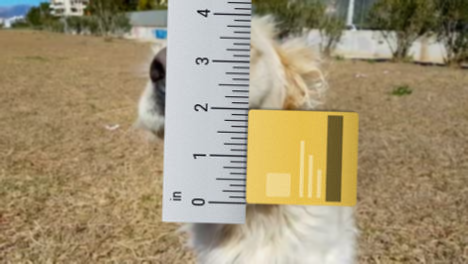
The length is 2 in
